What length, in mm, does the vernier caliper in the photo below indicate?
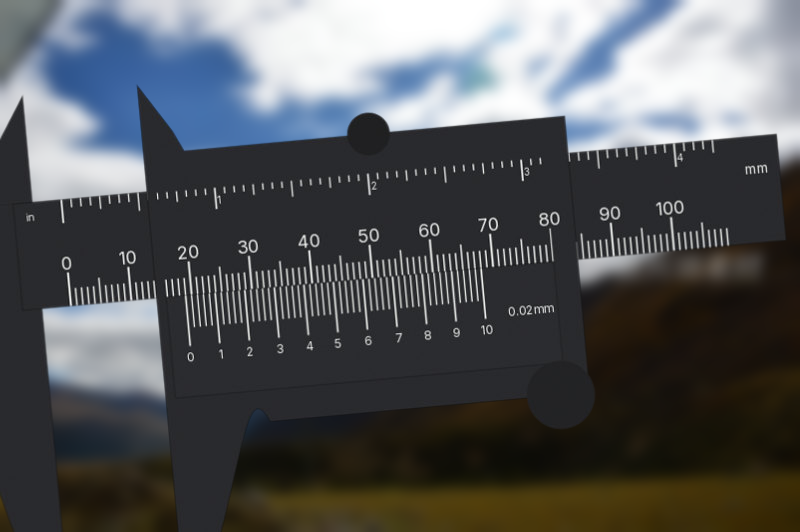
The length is 19.0 mm
